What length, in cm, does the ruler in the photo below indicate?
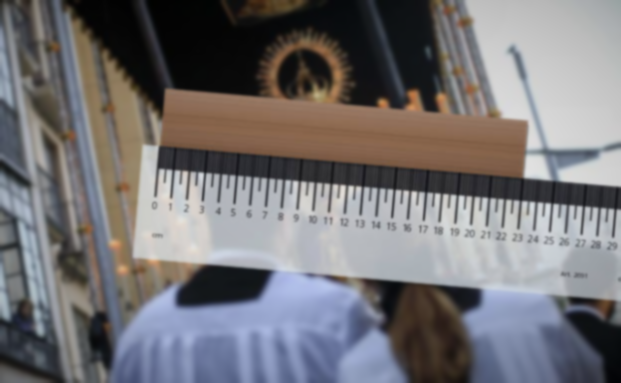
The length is 23 cm
